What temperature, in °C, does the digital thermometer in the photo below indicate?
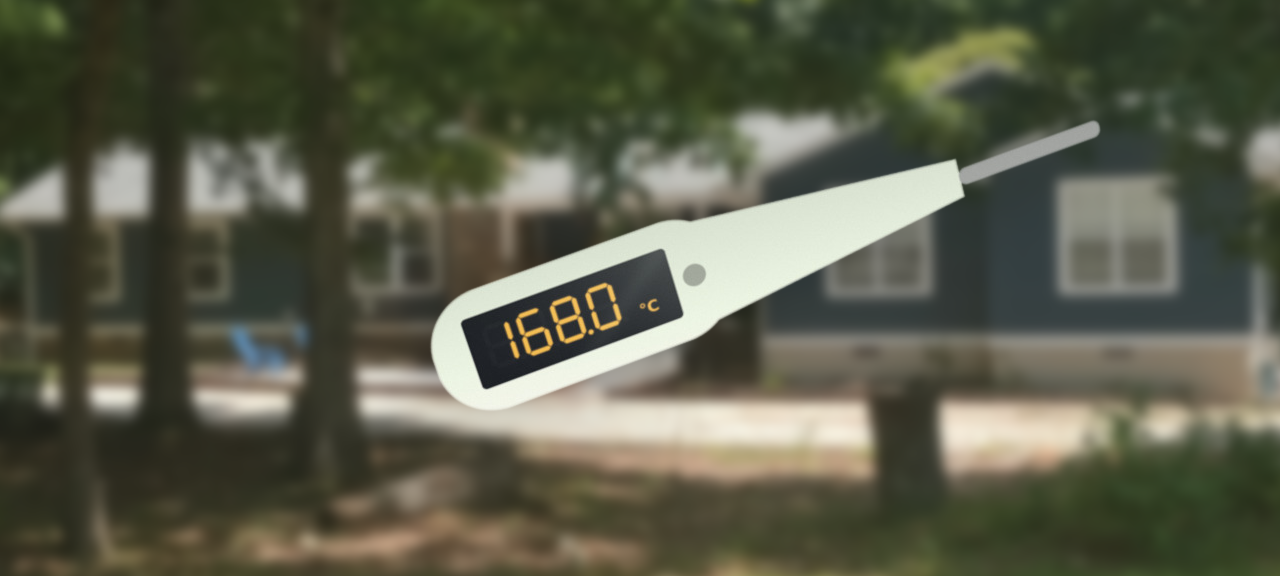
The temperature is 168.0 °C
